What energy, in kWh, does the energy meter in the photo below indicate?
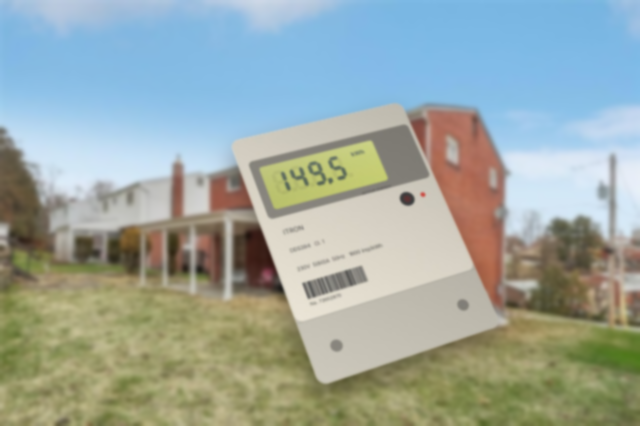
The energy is 149.5 kWh
